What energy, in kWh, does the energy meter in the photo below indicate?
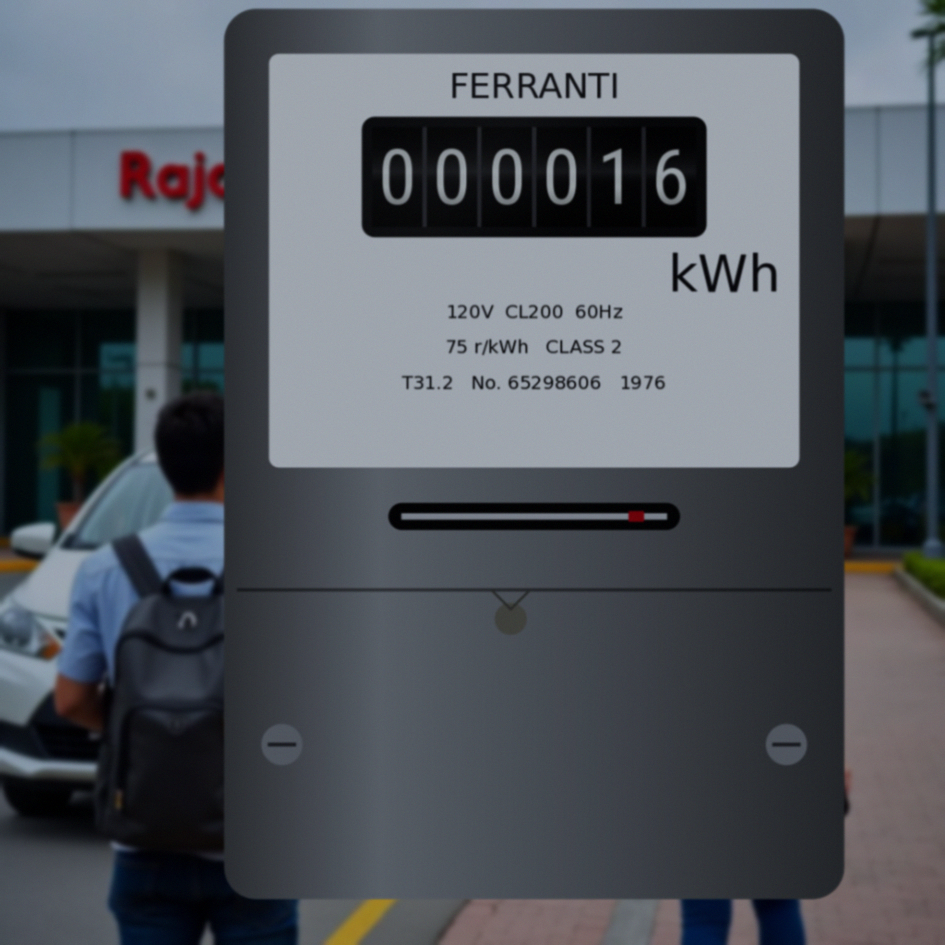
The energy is 16 kWh
